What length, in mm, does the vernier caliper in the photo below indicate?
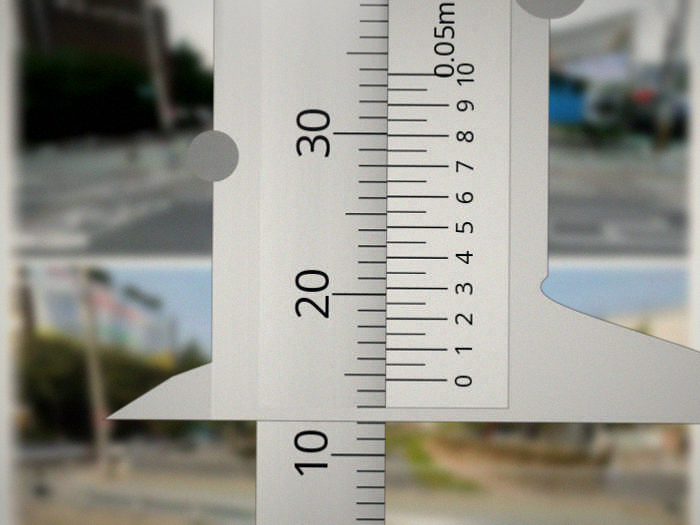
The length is 14.7 mm
